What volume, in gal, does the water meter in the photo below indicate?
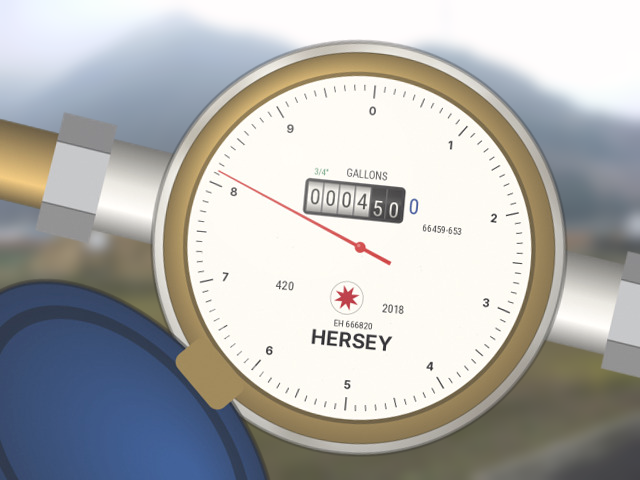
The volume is 4498.1 gal
